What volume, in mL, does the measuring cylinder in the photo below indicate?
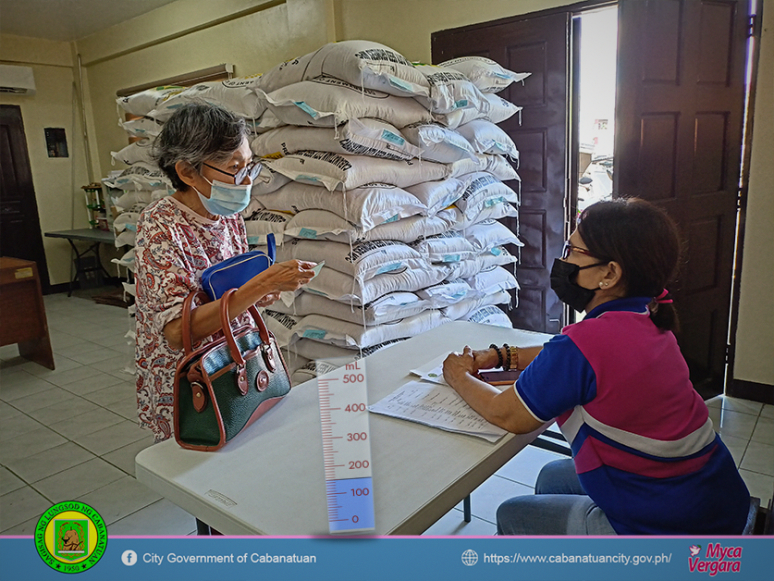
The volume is 150 mL
